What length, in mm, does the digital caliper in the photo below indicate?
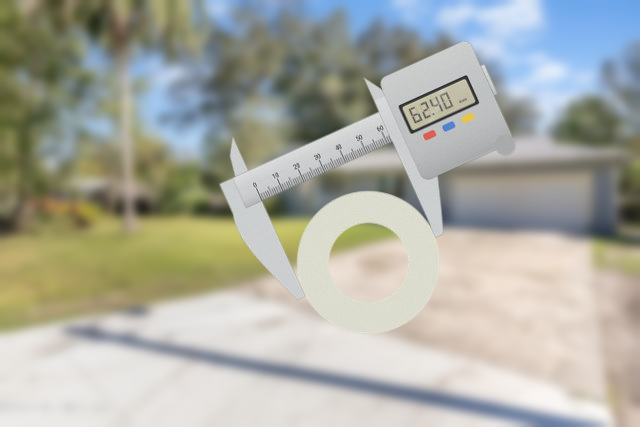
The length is 62.40 mm
